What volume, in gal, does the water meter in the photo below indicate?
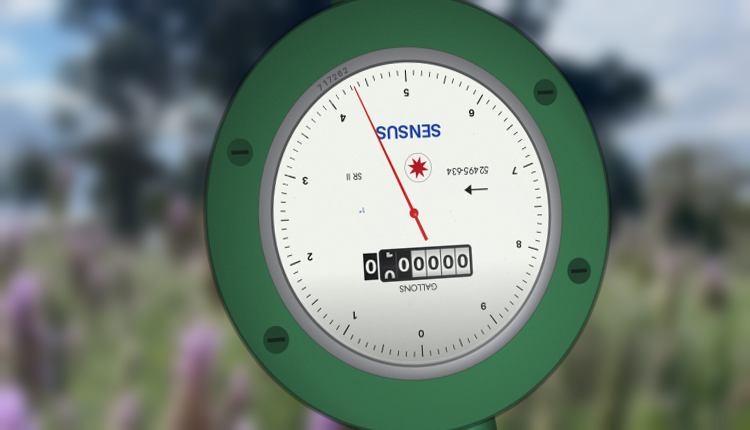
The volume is 4.3 gal
